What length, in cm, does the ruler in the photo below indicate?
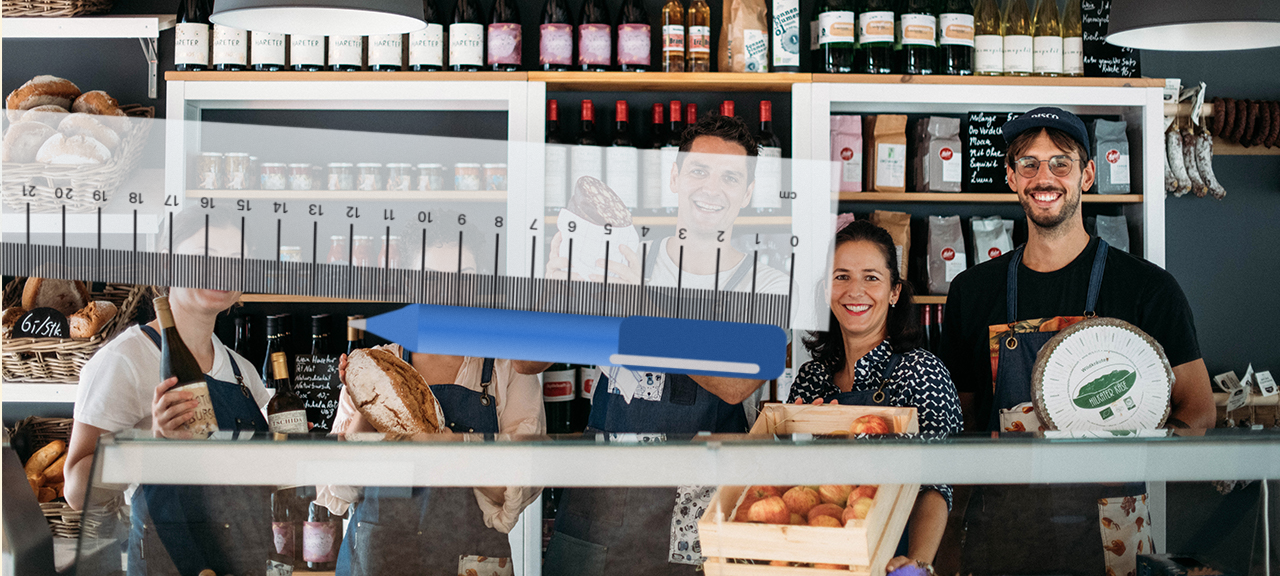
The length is 12 cm
